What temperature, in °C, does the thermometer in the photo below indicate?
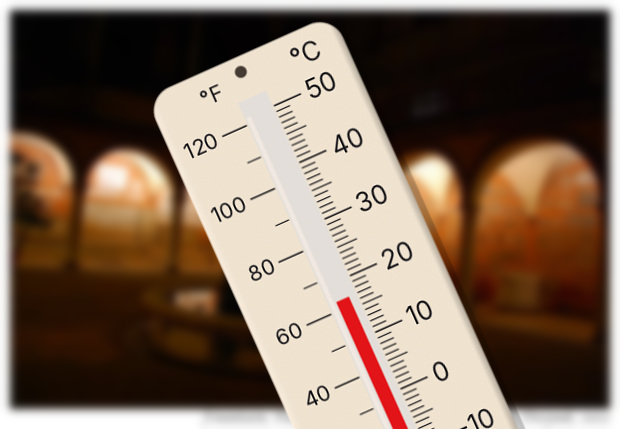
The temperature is 17 °C
